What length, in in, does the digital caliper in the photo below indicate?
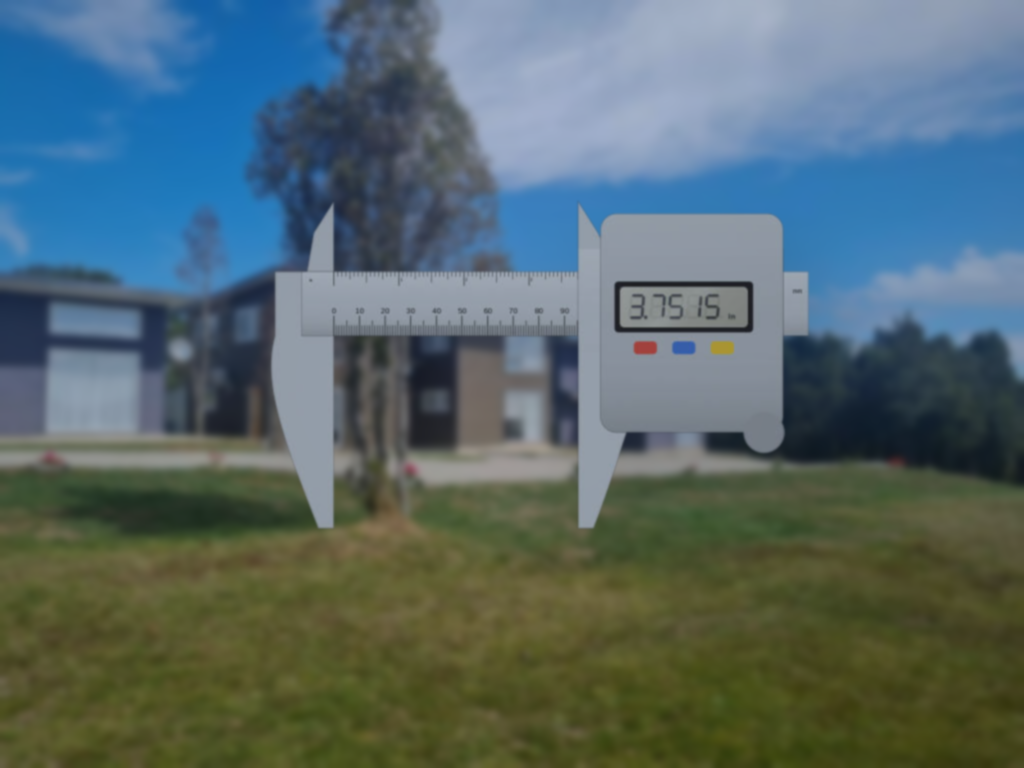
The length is 3.7515 in
